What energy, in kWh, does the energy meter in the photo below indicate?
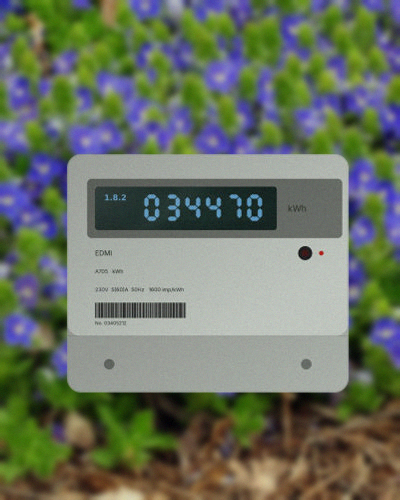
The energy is 34470 kWh
